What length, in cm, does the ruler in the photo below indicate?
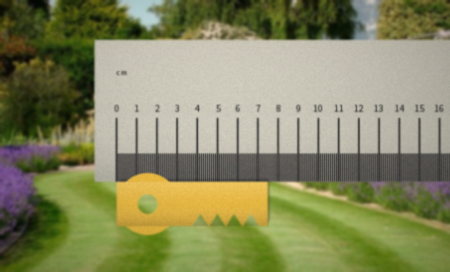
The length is 7.5 cm
